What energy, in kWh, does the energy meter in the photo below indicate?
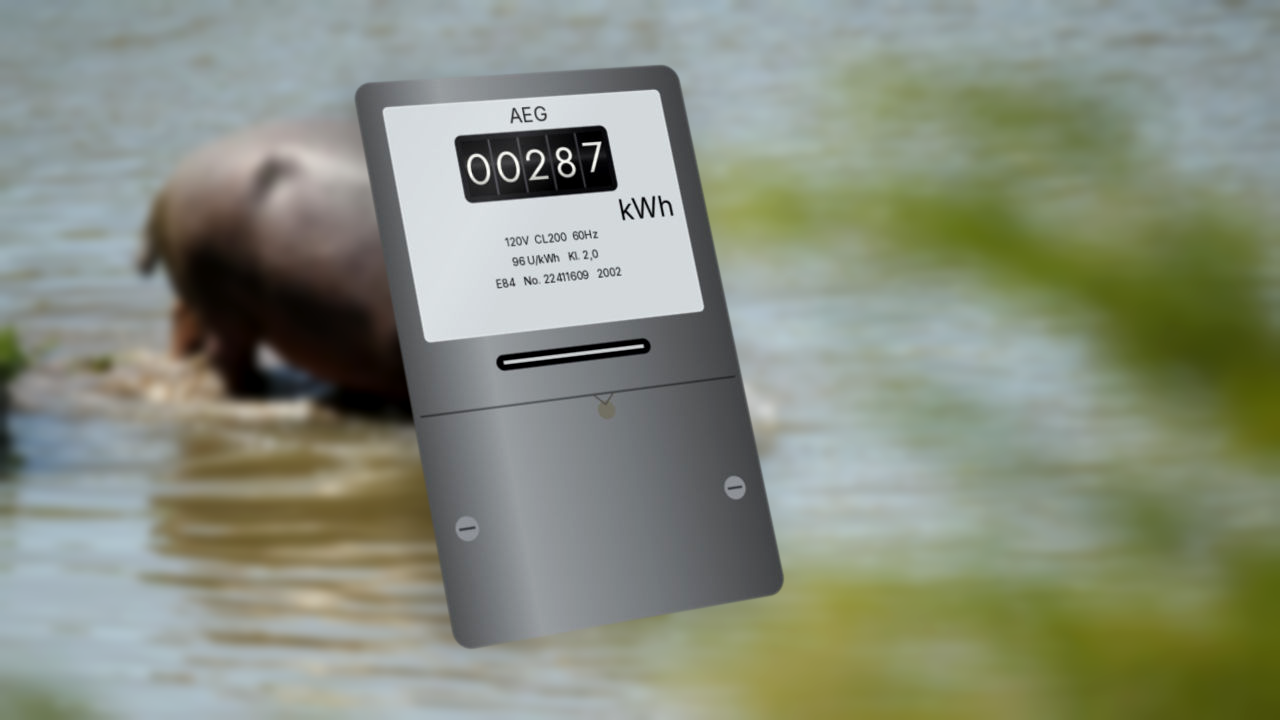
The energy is 287 kWh
